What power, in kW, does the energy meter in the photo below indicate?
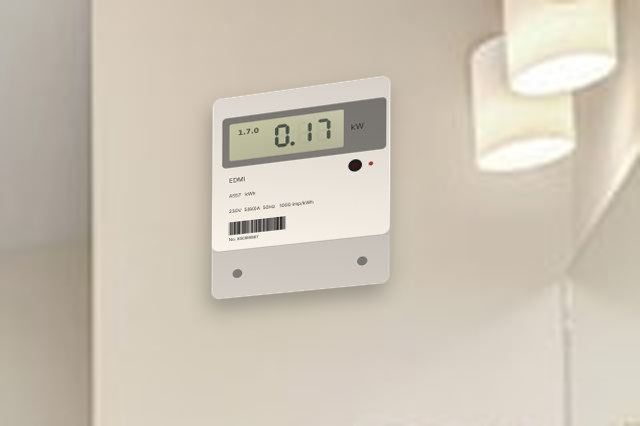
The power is 0.17 kW
